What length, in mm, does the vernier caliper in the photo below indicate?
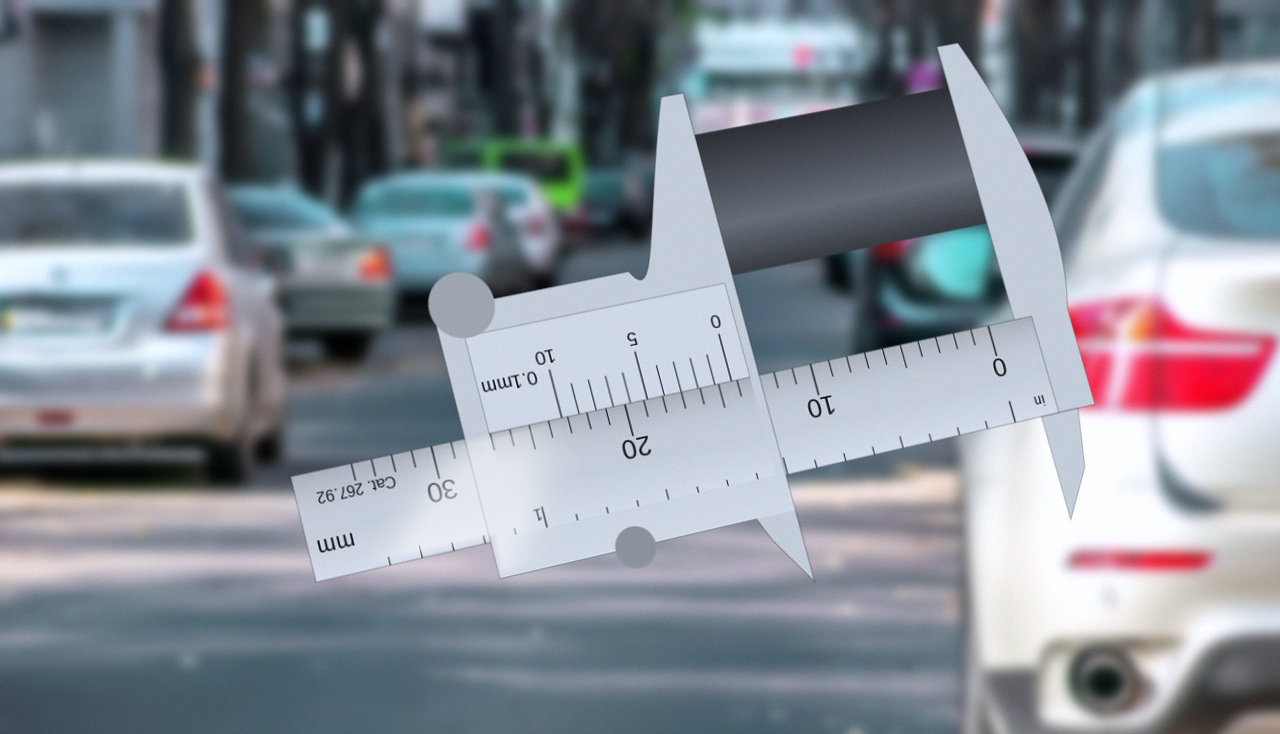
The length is 14.3 mm
